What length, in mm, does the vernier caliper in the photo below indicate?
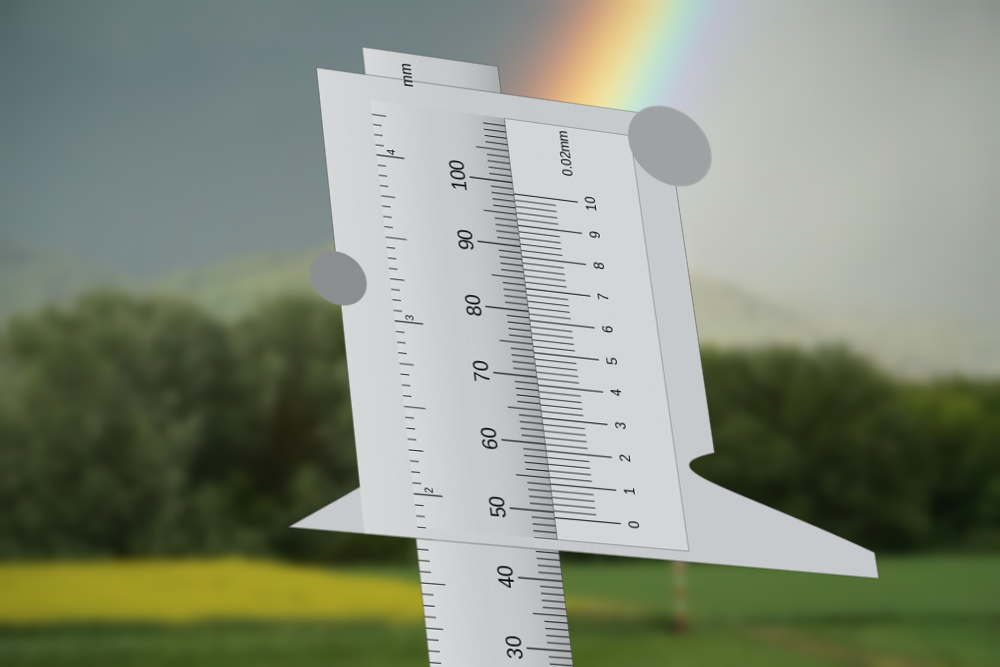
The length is 49.2 mm
